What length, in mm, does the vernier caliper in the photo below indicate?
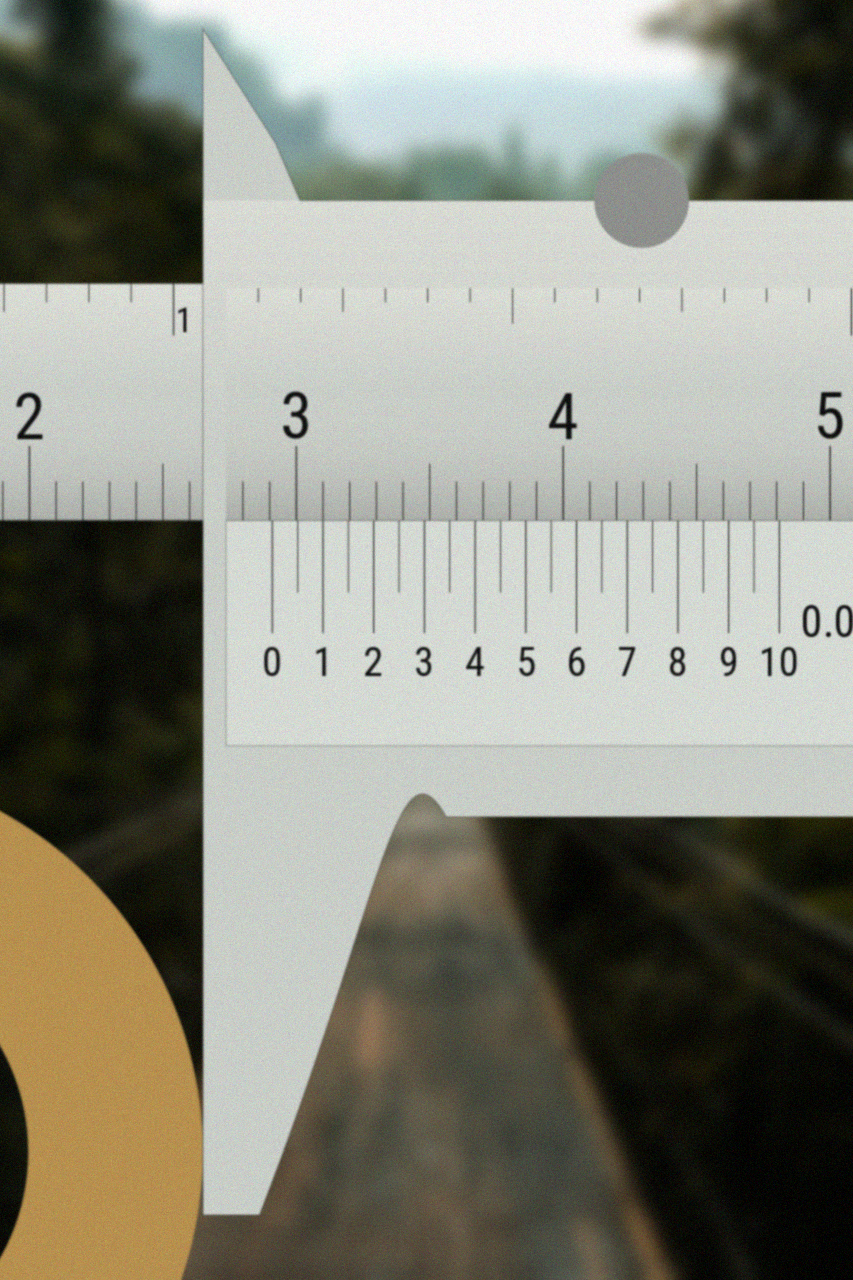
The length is 29.1 mm
